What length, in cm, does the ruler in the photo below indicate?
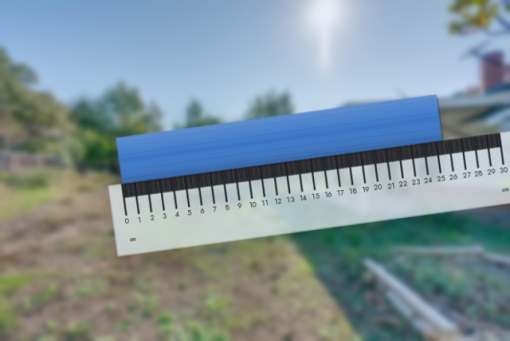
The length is 25.5 cm
